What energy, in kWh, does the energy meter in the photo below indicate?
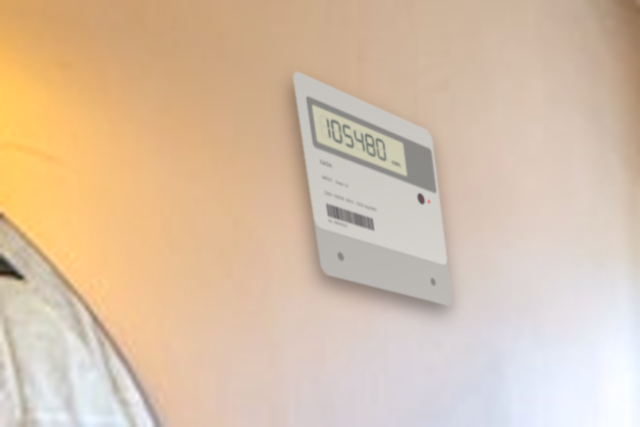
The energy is 105480 kWh
